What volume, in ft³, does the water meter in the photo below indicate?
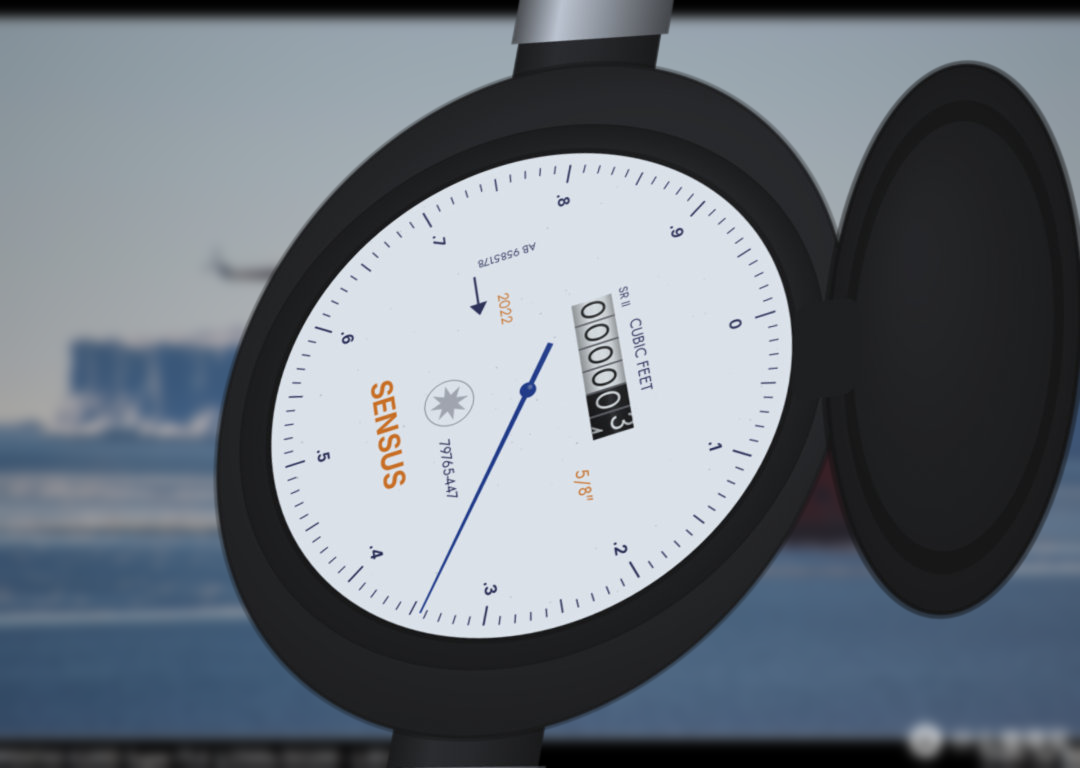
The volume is 3.34 ft³
